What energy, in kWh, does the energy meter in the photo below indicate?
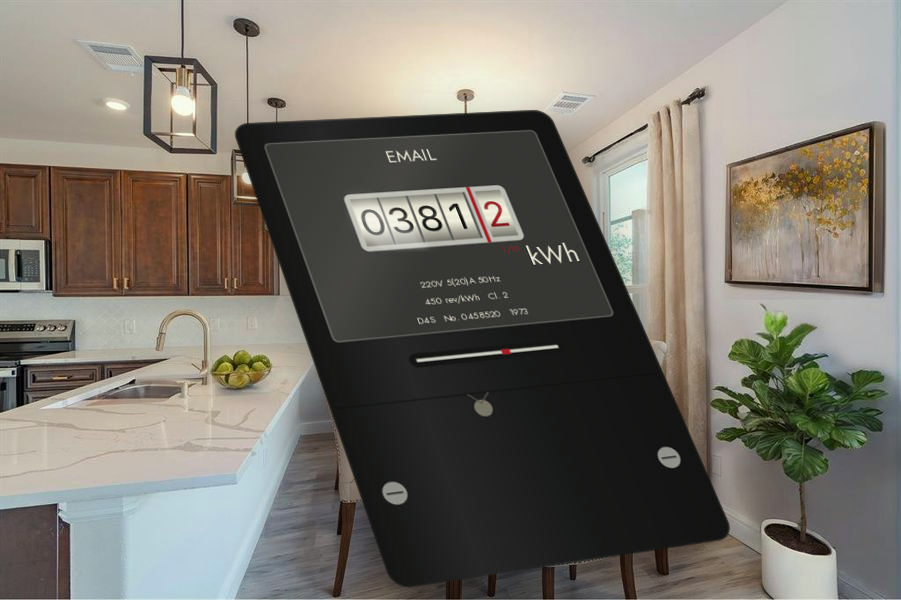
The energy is 381.2 kWh
